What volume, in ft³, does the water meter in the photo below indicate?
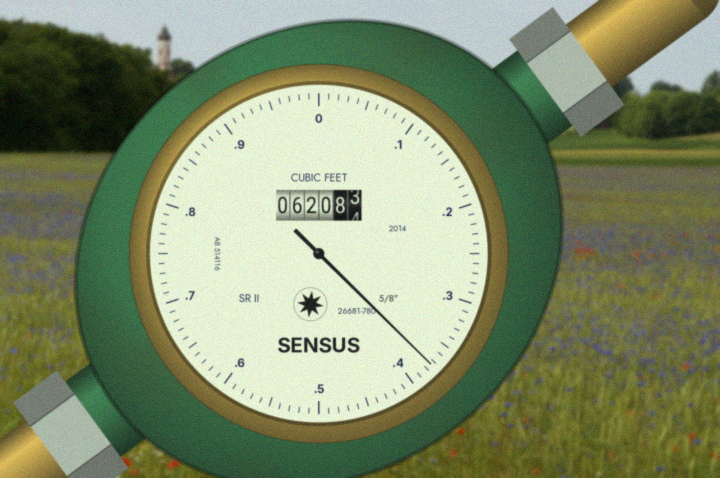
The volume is 62083.37 ft³
